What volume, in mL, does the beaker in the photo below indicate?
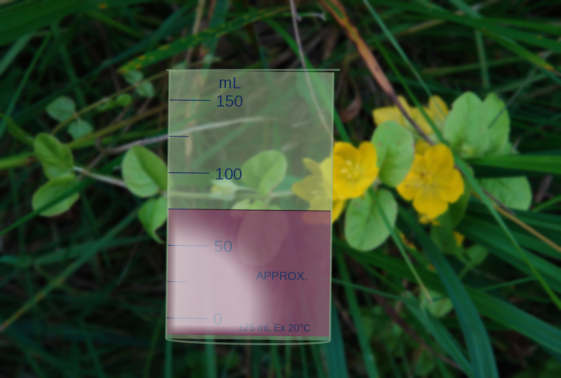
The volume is 75 mL
